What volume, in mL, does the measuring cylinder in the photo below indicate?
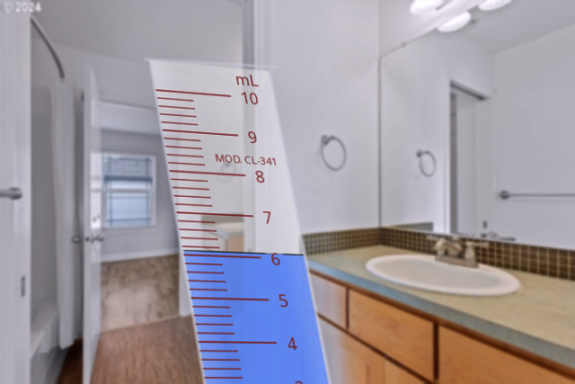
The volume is 6.1 mL
